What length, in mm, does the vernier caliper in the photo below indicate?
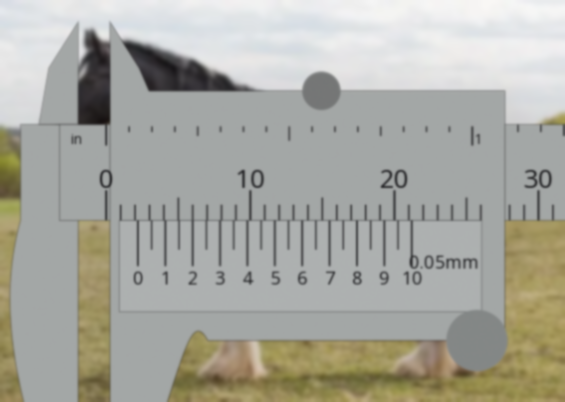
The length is 2.2 mm
